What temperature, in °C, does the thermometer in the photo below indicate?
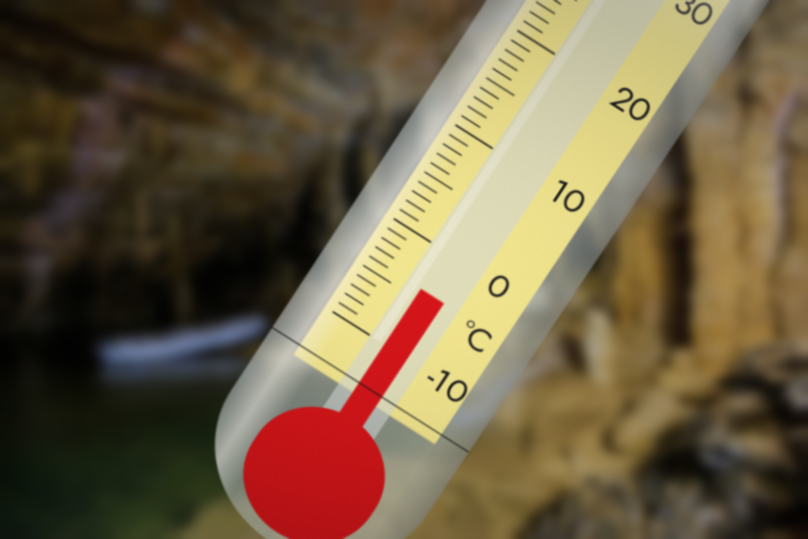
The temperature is -4 °C
